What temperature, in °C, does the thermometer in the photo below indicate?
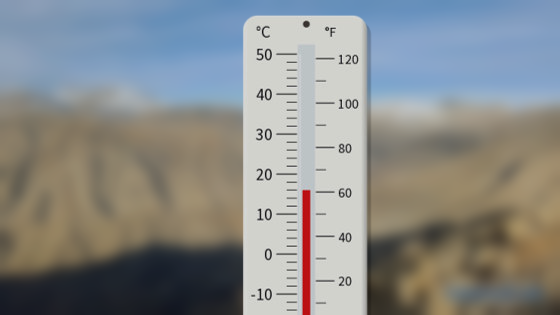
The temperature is 16 °C
